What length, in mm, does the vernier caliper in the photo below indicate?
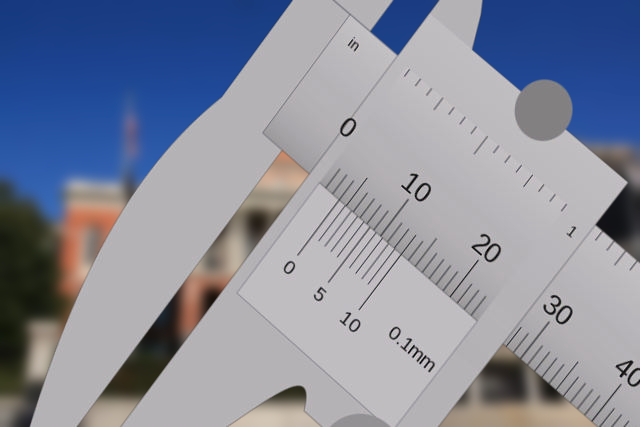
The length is 4.0 mm
